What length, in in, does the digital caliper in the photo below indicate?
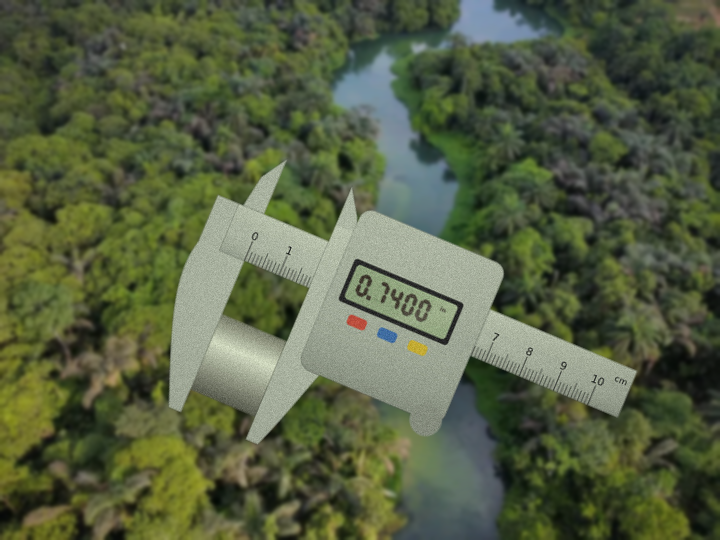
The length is 0.7400 in
